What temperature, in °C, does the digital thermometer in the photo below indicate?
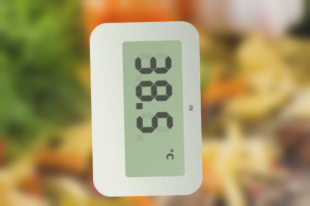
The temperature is 38.5 °C
